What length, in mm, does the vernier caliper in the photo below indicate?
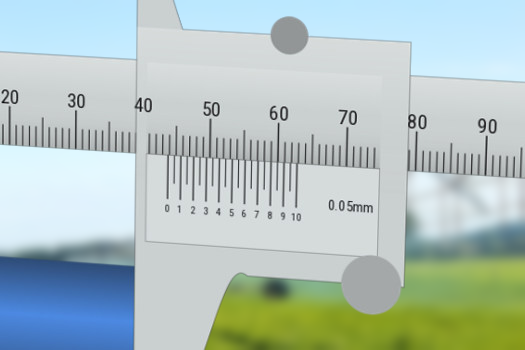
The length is 43.8 mm
